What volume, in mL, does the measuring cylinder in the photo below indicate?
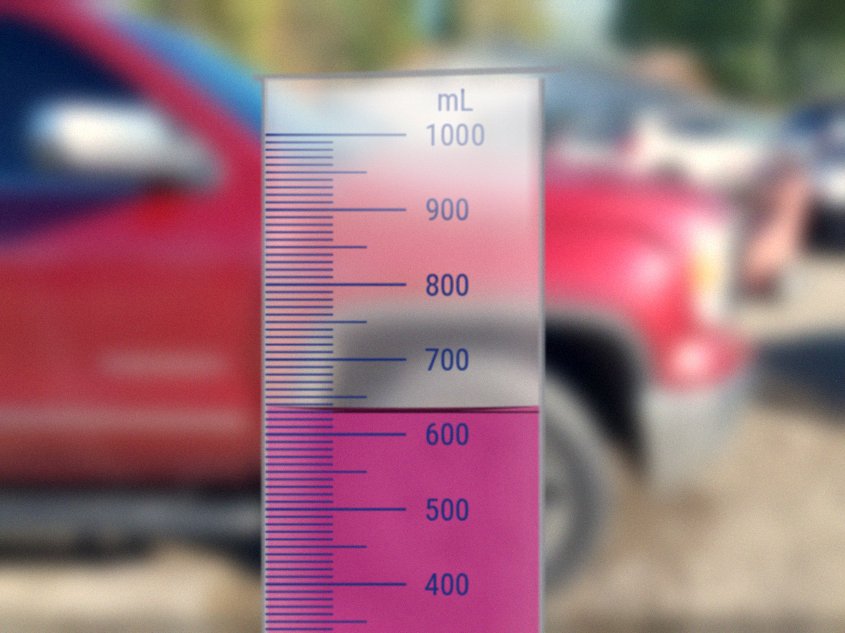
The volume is 630 mL
